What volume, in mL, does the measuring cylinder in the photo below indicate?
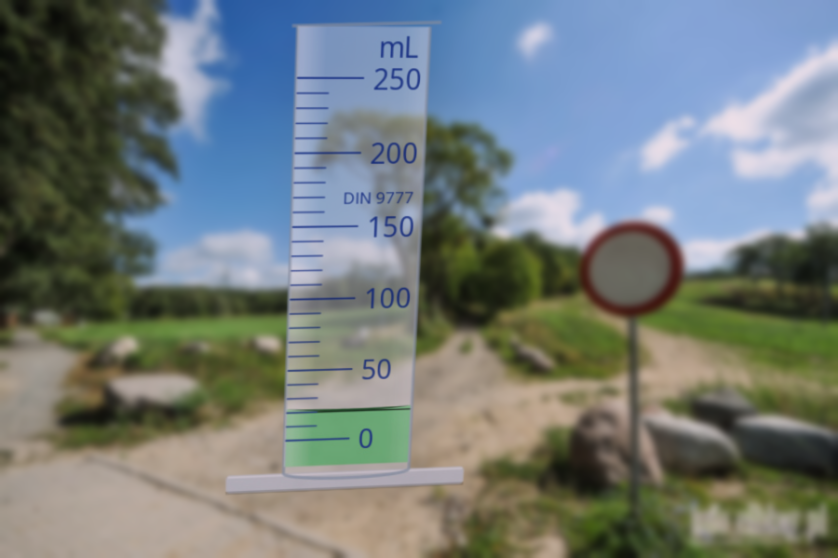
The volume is 20 mL
